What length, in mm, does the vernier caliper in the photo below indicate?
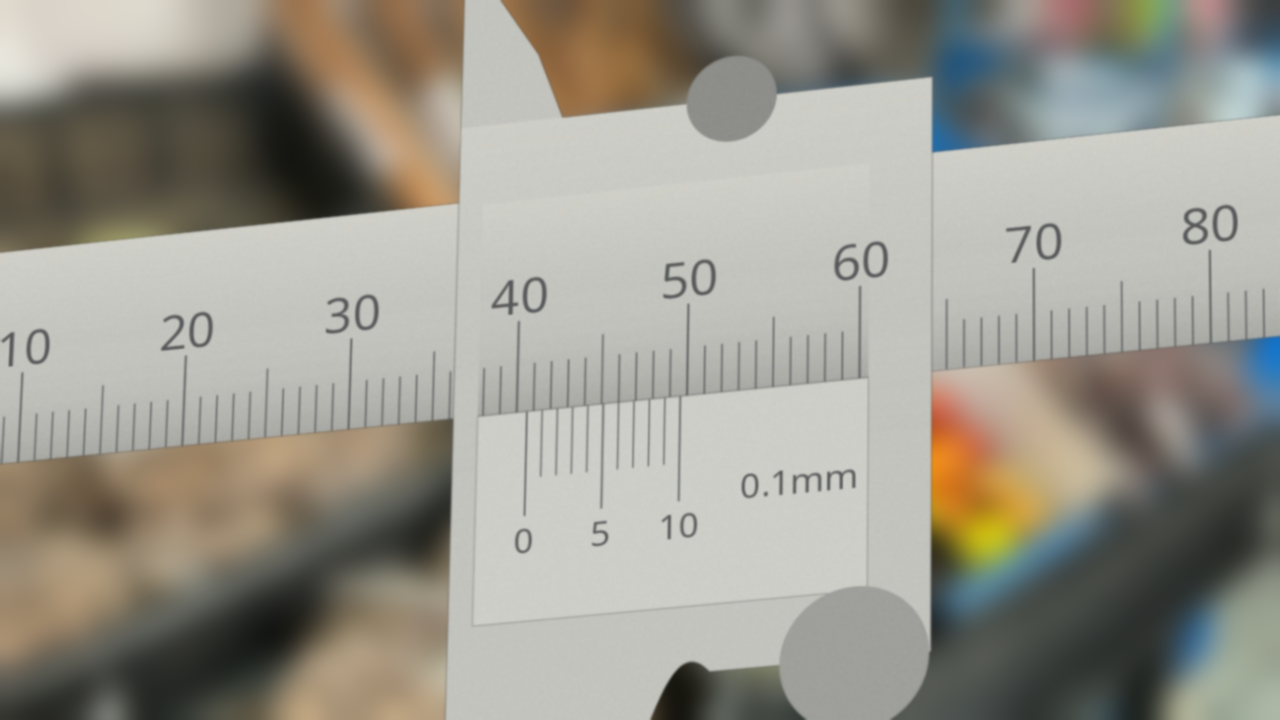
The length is 40.6 mm
